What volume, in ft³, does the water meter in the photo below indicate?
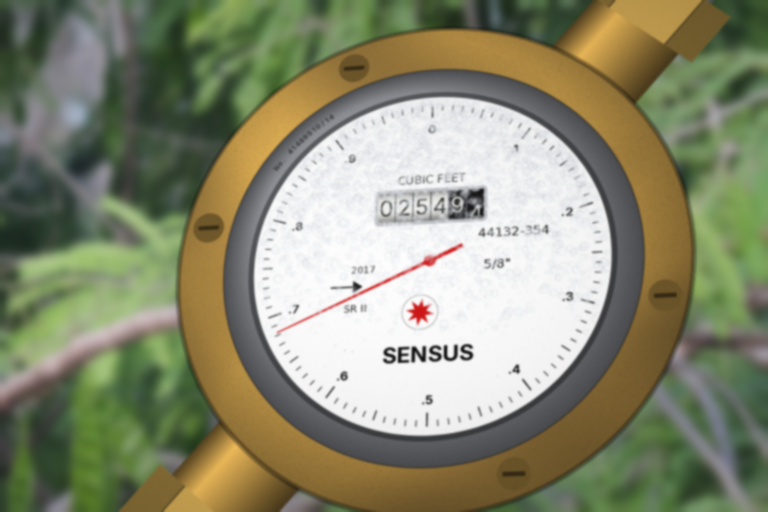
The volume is 25493.68 ft³
